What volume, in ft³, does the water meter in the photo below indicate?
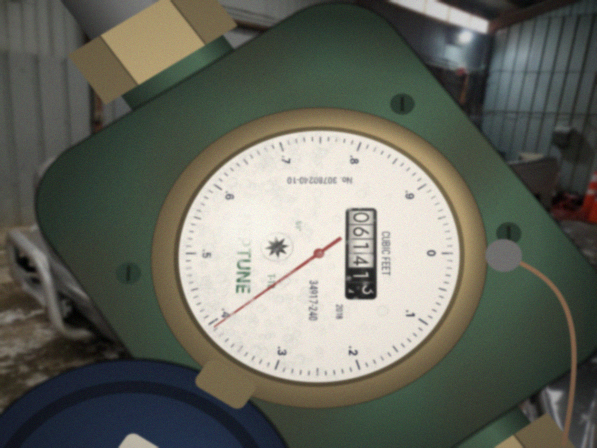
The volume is 61413.39 ft³
